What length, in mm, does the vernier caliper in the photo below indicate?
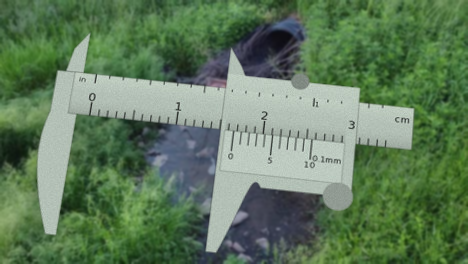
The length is 16.6 mm
